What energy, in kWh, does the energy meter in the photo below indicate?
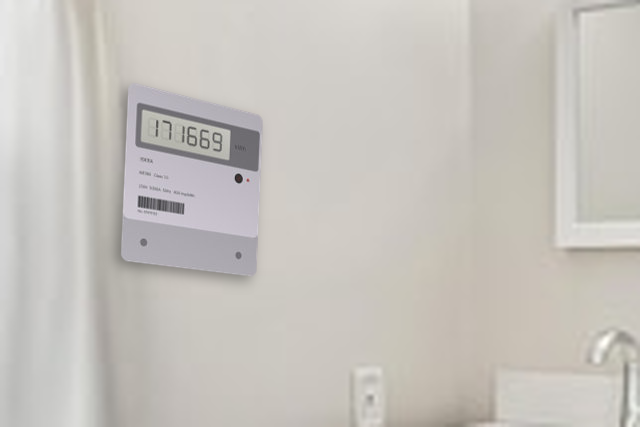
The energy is 171669 kWh
